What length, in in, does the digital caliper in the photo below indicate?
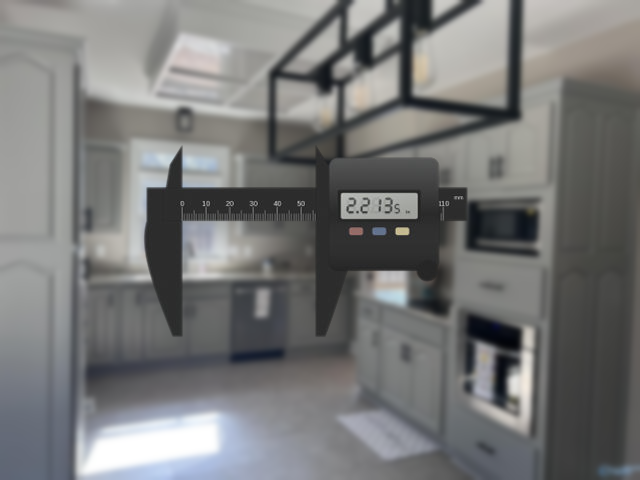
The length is 2.2135 in
